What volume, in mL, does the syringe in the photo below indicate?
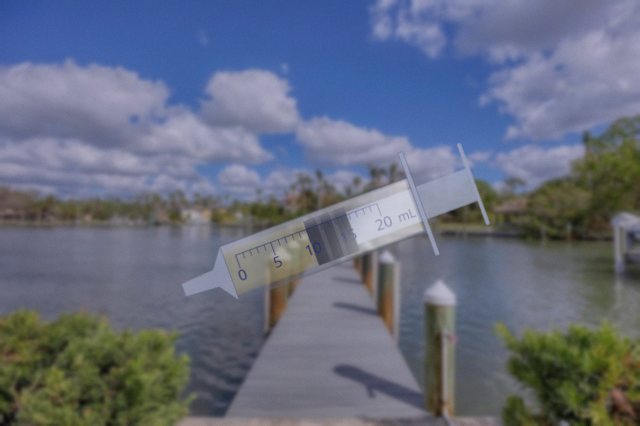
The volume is 10 mL
